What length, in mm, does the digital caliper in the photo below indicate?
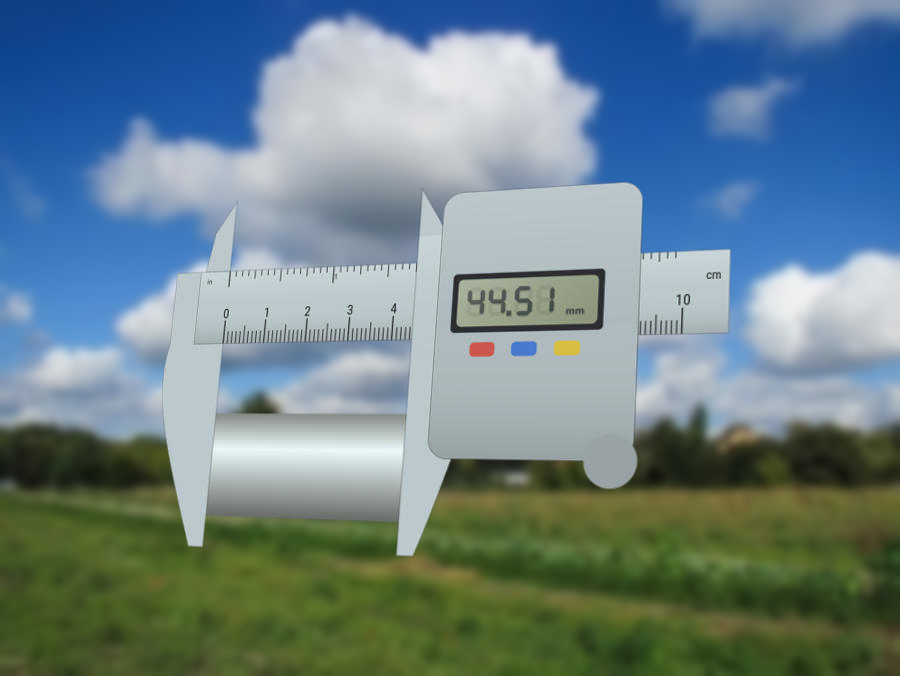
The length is 44.51 mm
